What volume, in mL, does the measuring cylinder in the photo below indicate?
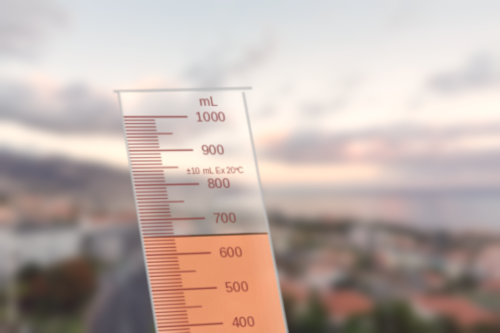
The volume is 650 mL
